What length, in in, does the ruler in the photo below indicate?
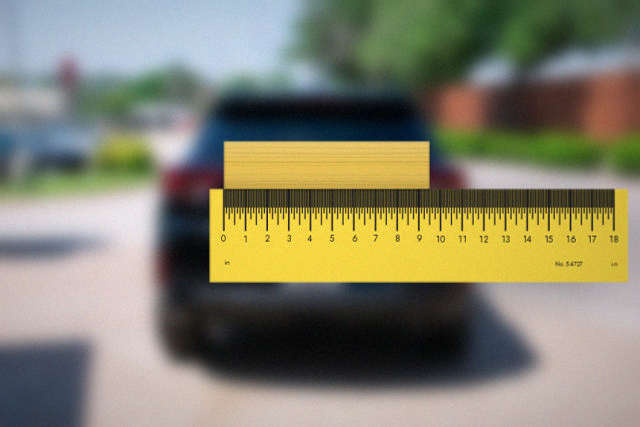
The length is 9.5 in
